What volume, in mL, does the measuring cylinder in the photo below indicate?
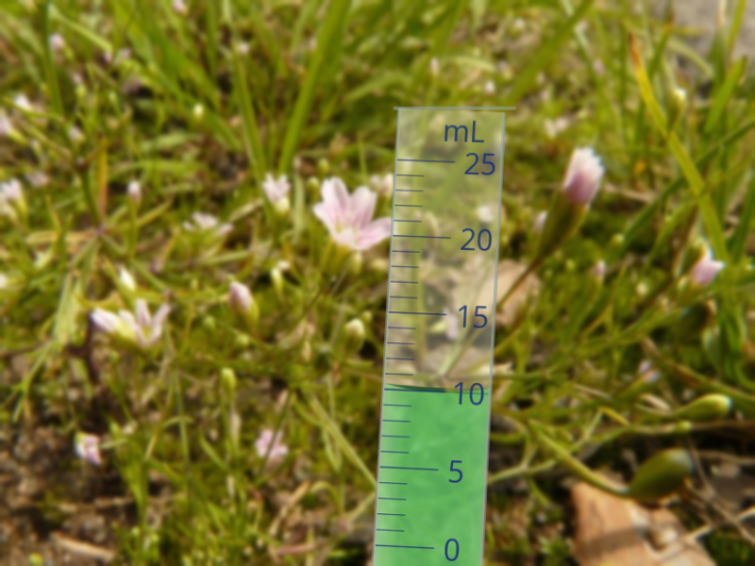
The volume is 10 mL
